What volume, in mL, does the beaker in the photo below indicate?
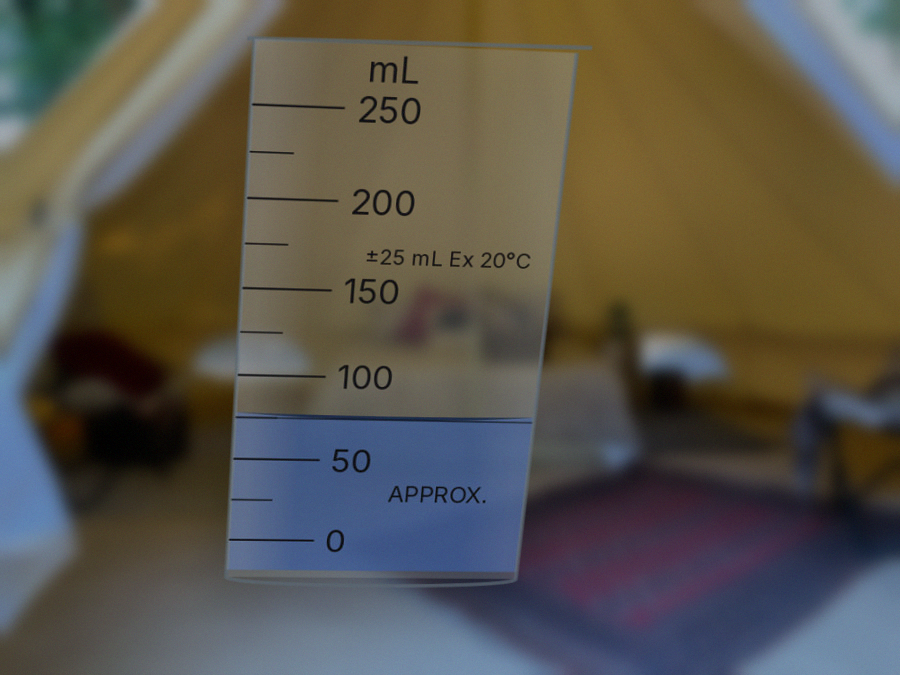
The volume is 75 mL
